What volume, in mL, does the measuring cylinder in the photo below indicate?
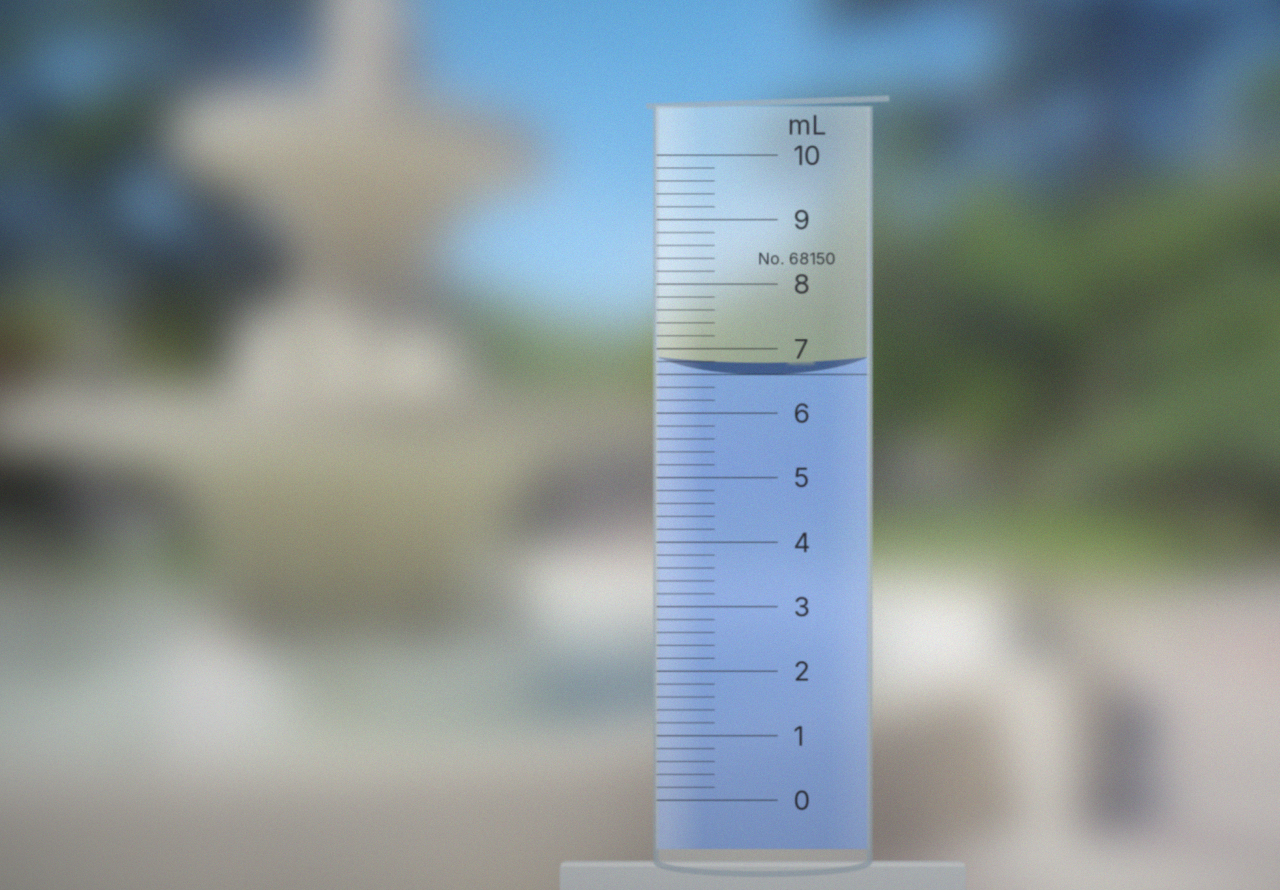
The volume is 6.6 mL
